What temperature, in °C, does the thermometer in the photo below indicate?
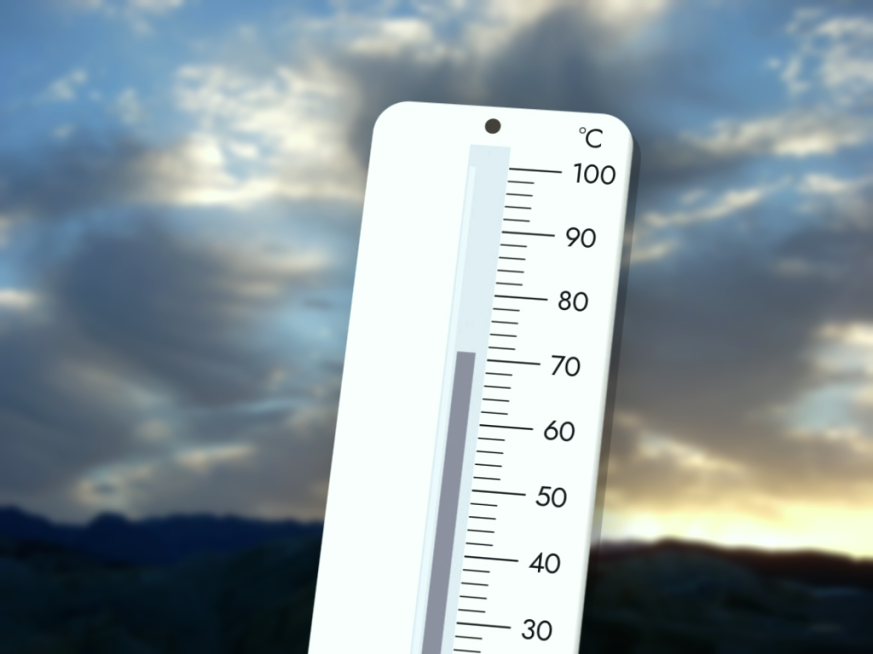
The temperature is 71 °C
